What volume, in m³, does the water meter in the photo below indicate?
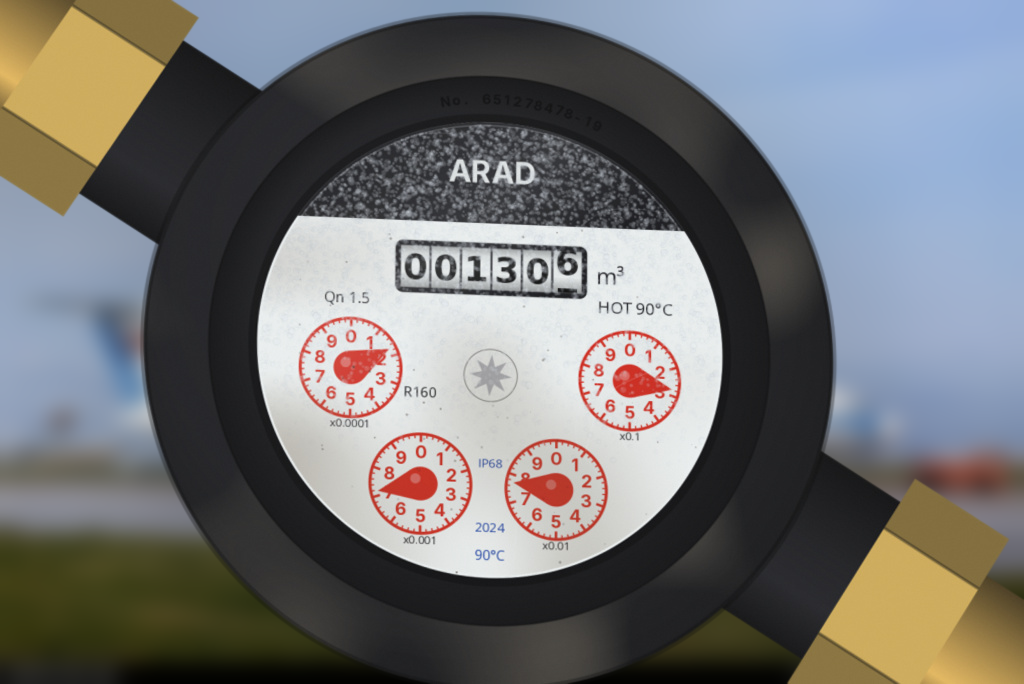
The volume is 1306.2771 m³
